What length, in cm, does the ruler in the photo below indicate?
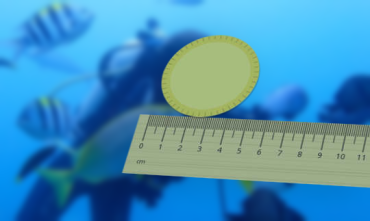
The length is 5 cm
